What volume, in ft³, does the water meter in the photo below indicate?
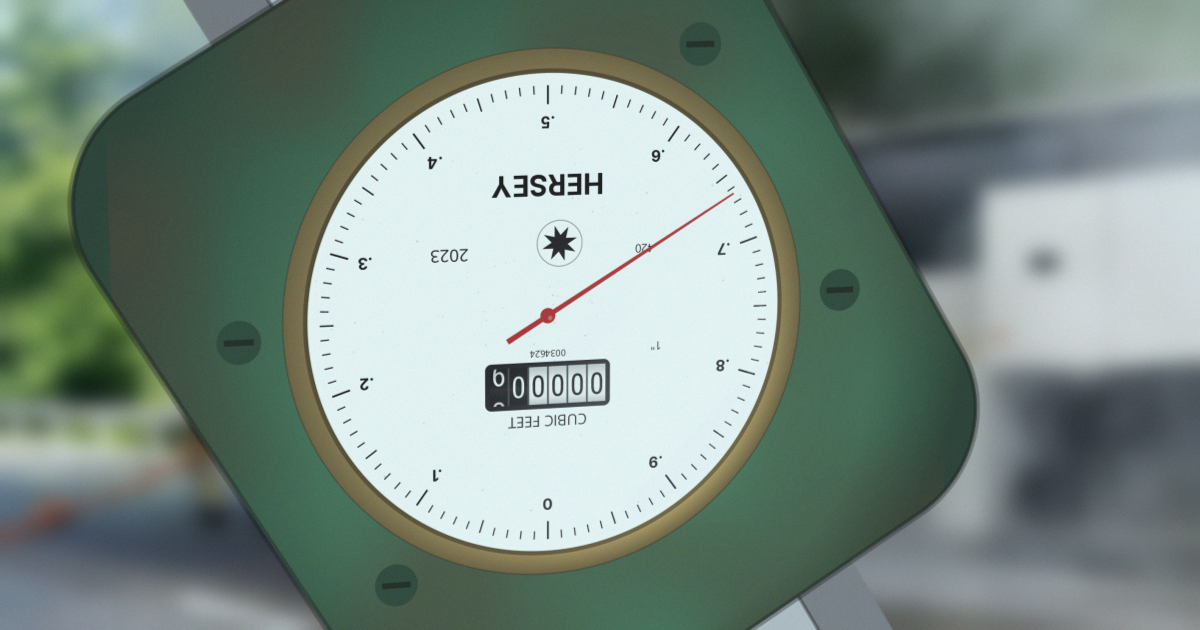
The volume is 8.66 ft³
